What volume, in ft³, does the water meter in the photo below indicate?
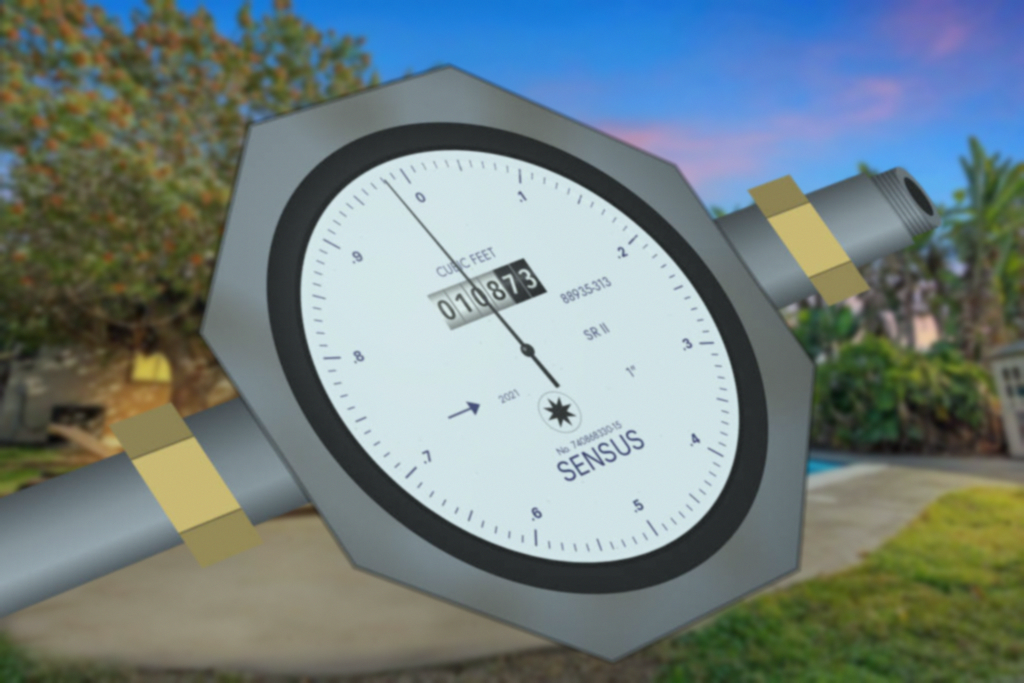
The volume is 10872.98 ft³
